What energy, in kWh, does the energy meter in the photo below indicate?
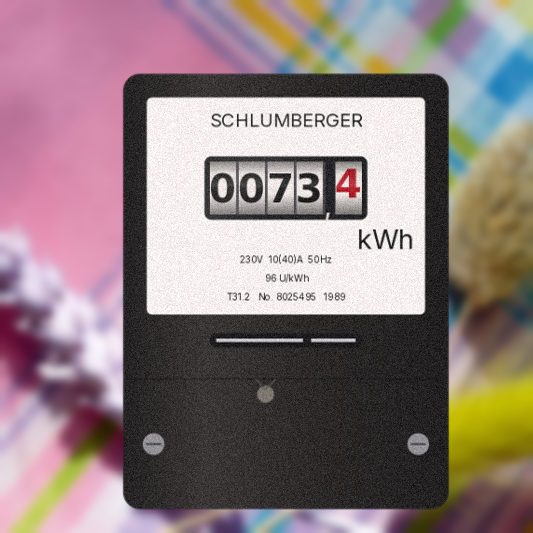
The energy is 73.4 kWh
